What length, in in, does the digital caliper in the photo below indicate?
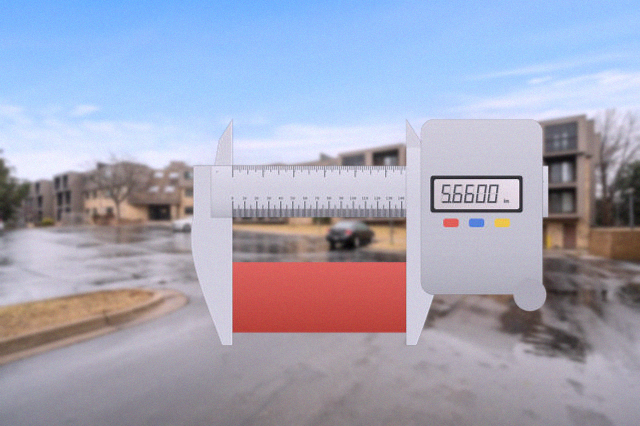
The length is 5.6600 in
